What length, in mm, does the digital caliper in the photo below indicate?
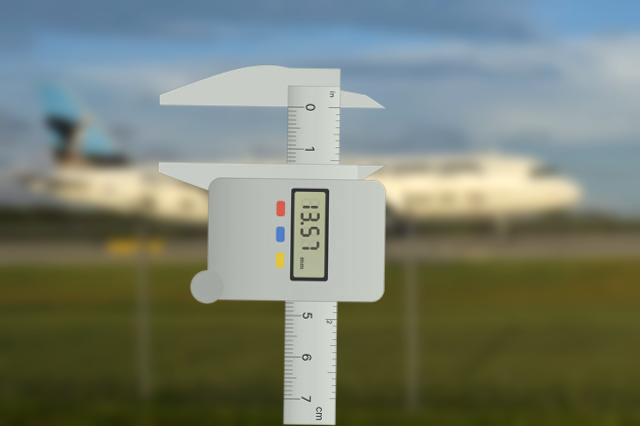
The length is 13.57 mm
